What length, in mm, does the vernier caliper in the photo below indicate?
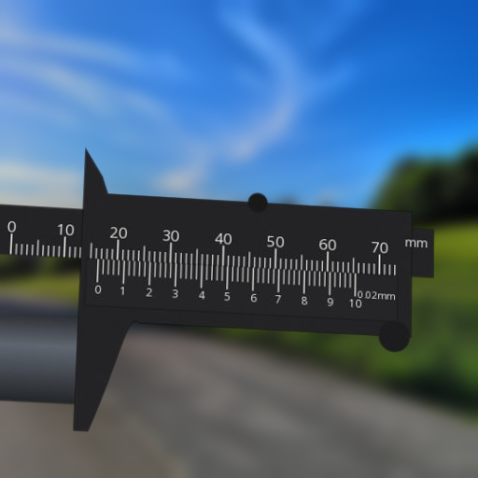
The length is 16.4 mm
